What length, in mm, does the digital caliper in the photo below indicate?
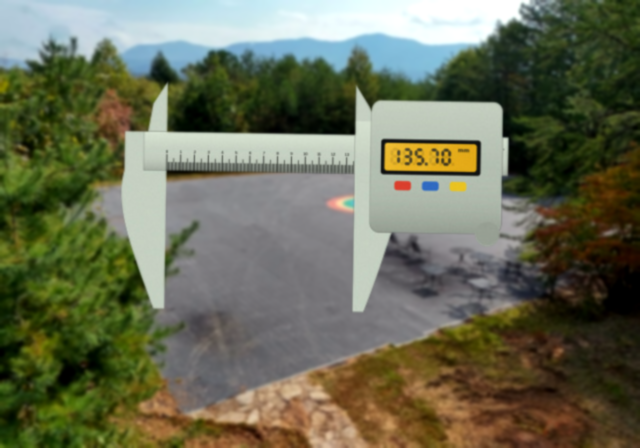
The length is 135.70 mm
